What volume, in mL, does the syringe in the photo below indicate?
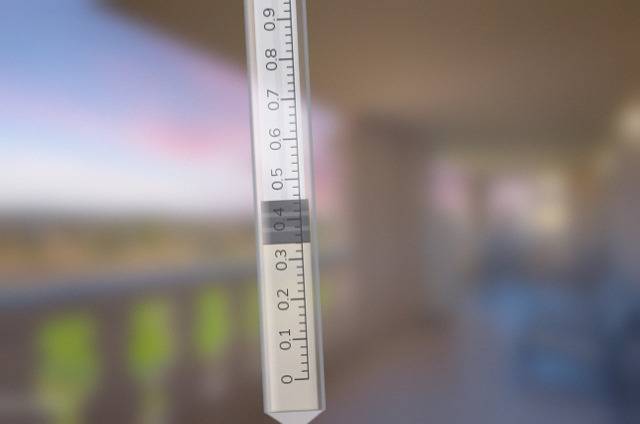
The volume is 0.34 mL
